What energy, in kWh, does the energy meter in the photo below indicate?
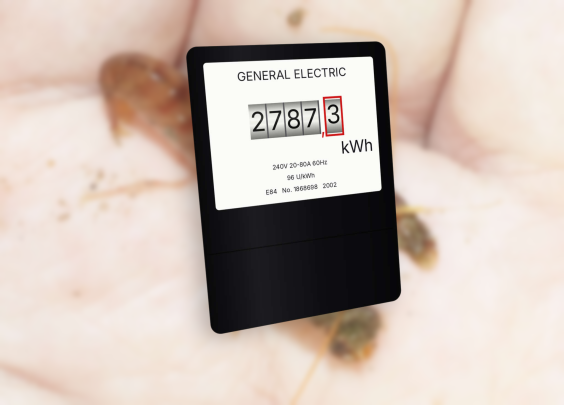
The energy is 2787.3 kWh
